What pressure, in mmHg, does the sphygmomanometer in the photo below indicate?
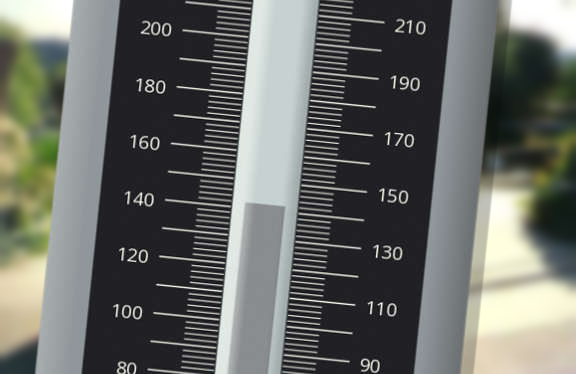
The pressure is 142 mmHg
